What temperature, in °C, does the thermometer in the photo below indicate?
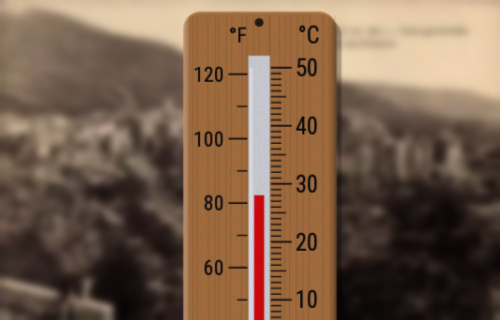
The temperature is 28 °C
